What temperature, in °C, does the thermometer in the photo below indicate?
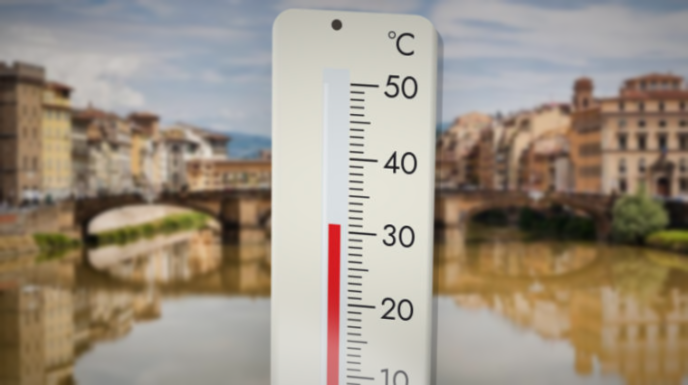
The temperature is 31 °C
